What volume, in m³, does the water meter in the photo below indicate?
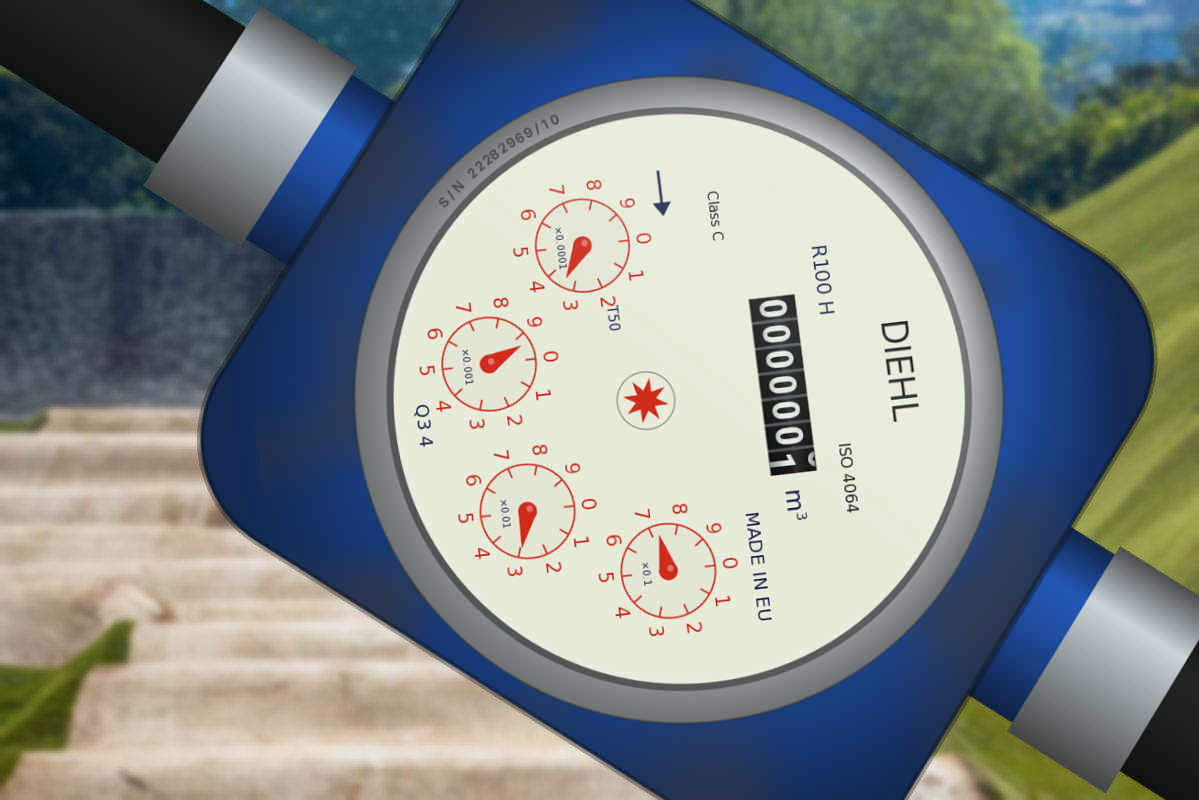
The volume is 0.7293 m³
